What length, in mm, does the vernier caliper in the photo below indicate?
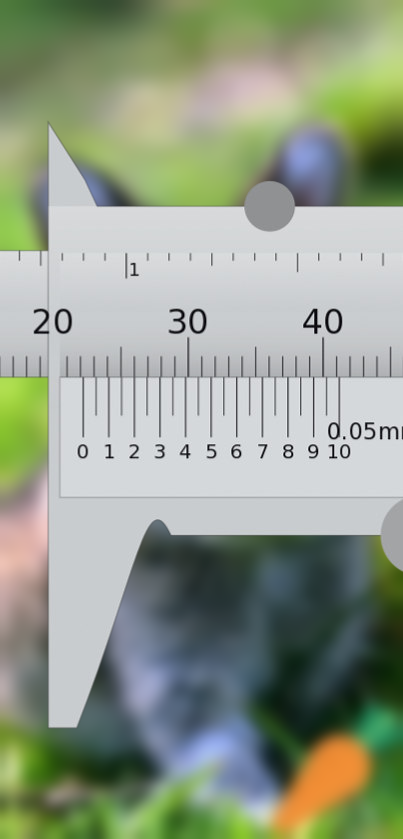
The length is 22.2 mm
